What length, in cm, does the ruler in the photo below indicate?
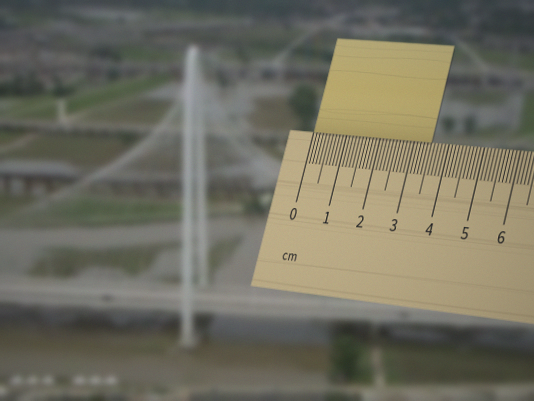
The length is 3.5 cm
